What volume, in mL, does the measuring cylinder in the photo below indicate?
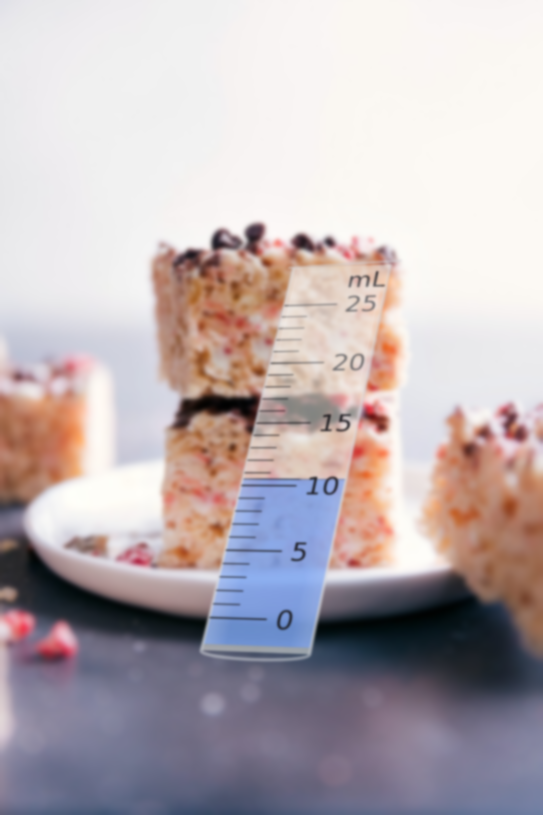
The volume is 10.5 mL
